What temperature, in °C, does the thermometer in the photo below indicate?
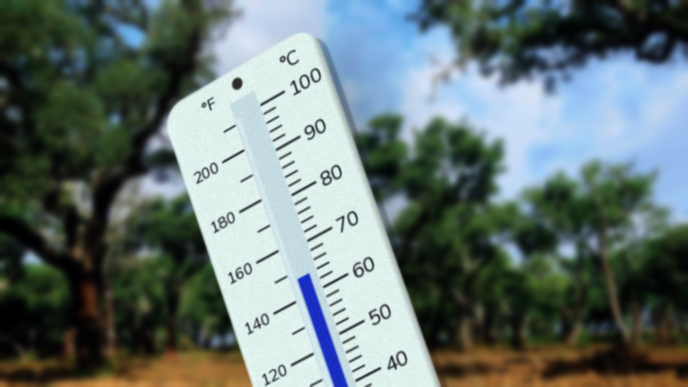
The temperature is 64 °C
